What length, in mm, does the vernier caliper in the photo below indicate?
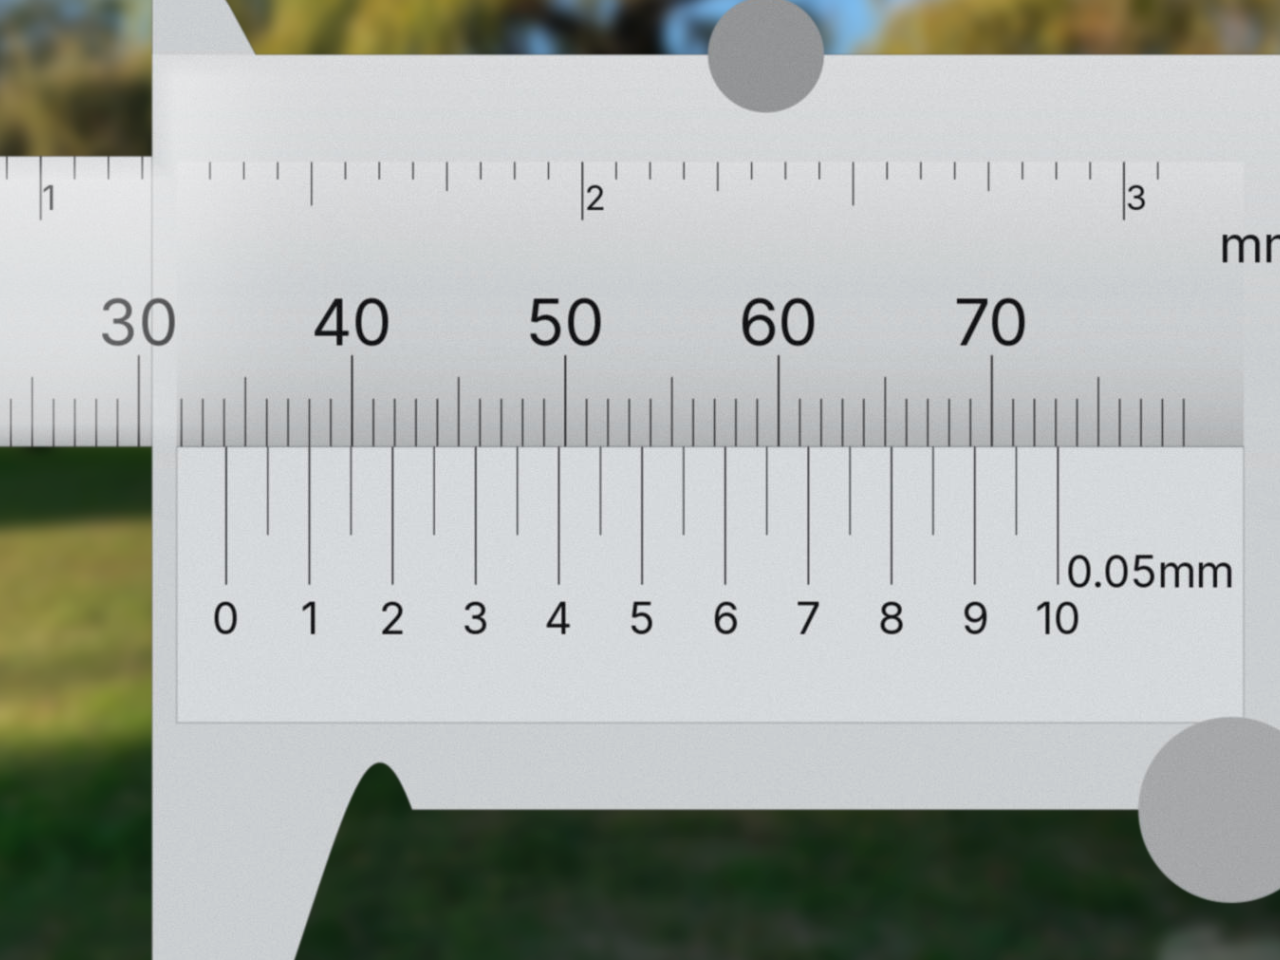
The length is 34.1 mm
